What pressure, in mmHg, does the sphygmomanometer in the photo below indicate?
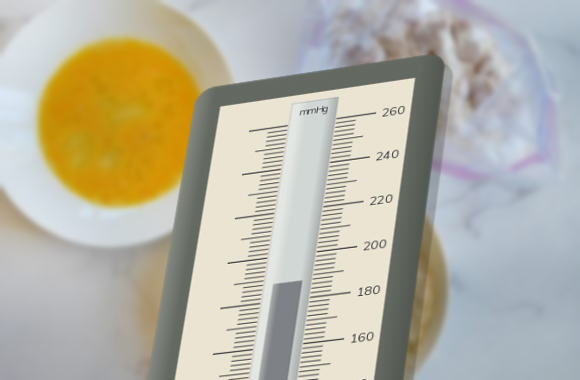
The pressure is 188 mmHg
